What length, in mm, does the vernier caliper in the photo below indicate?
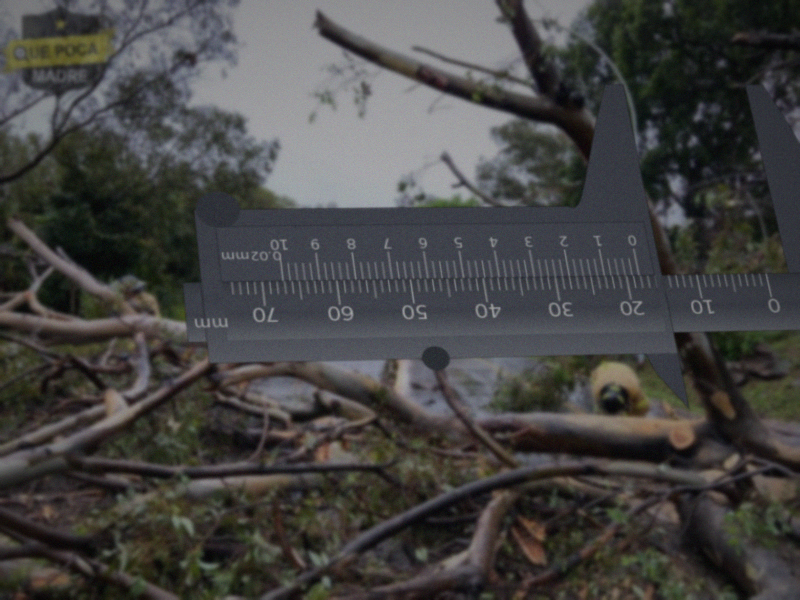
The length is 18.2 mm
